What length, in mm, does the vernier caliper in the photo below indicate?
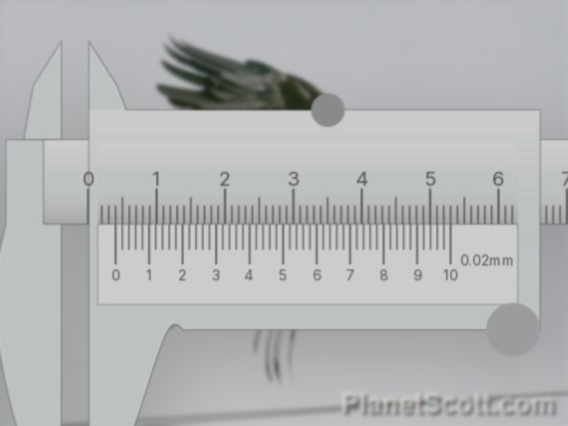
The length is 4.0 mm
